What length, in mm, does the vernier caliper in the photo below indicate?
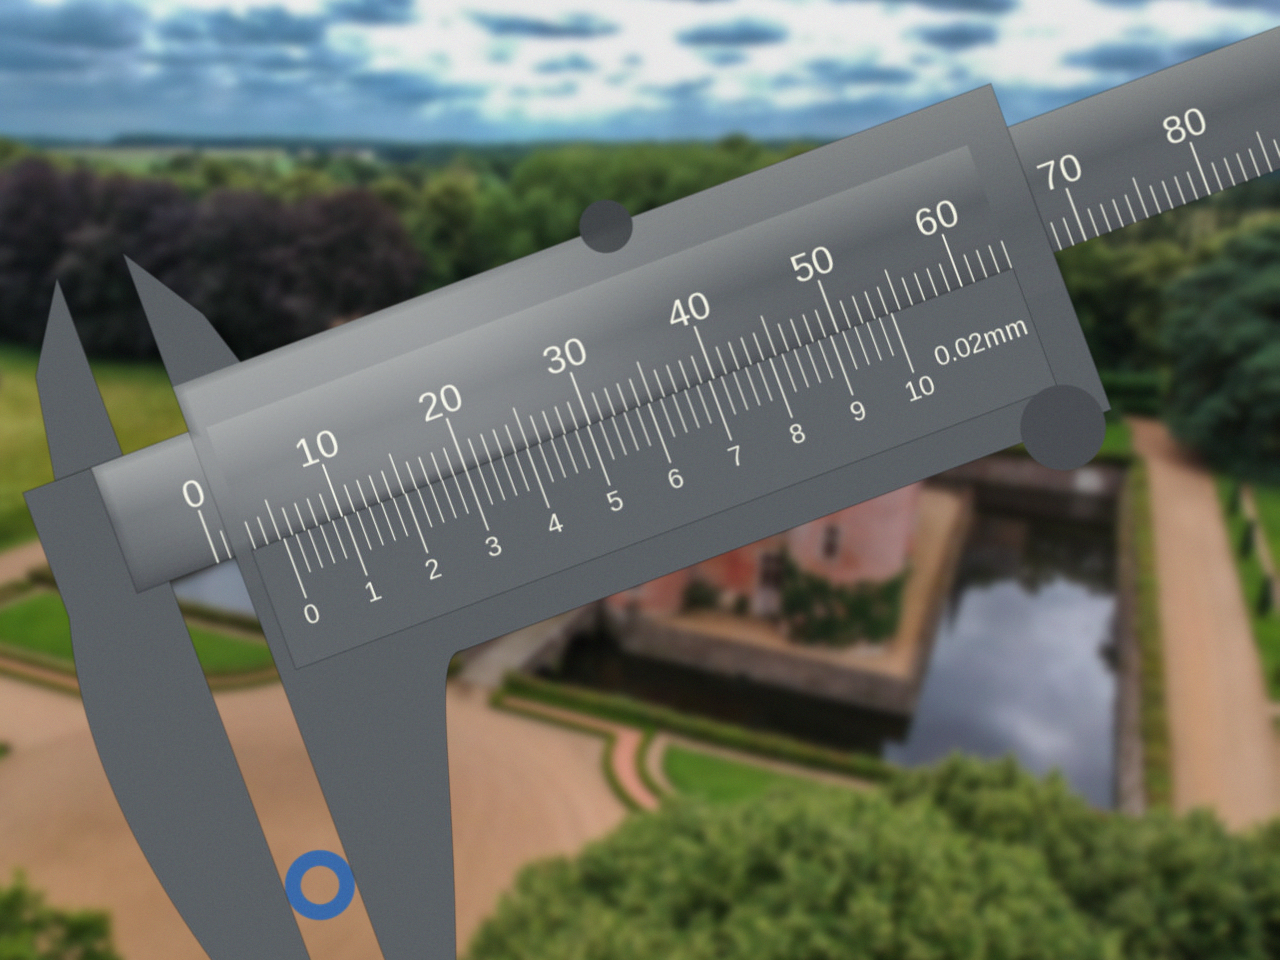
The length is 5.3 mm
